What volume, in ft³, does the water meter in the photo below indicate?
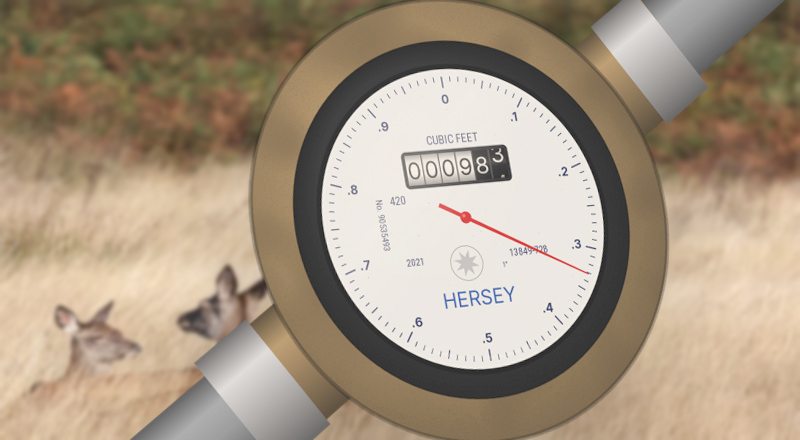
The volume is 983.33 ft³
